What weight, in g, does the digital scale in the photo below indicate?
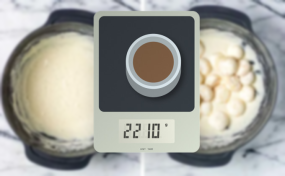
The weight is 2210 g
